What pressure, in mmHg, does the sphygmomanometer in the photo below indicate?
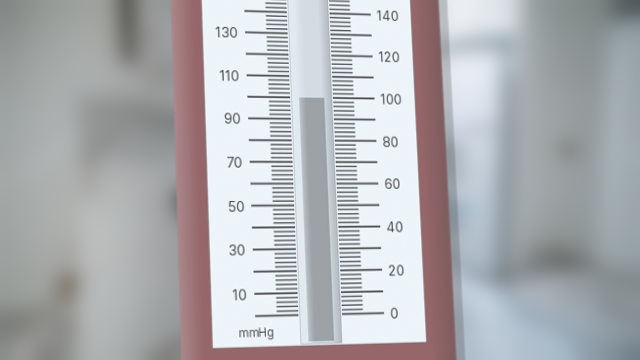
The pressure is 100 mmHg
